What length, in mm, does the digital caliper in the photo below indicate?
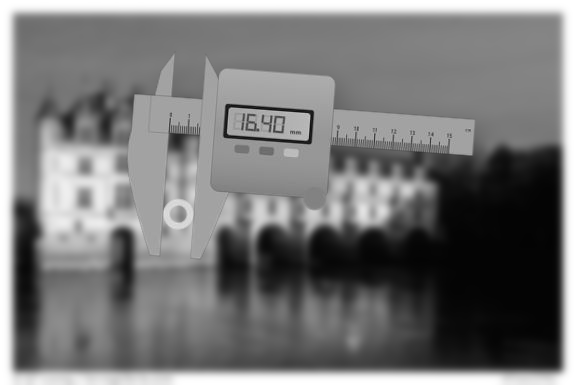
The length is 16.40 mm
